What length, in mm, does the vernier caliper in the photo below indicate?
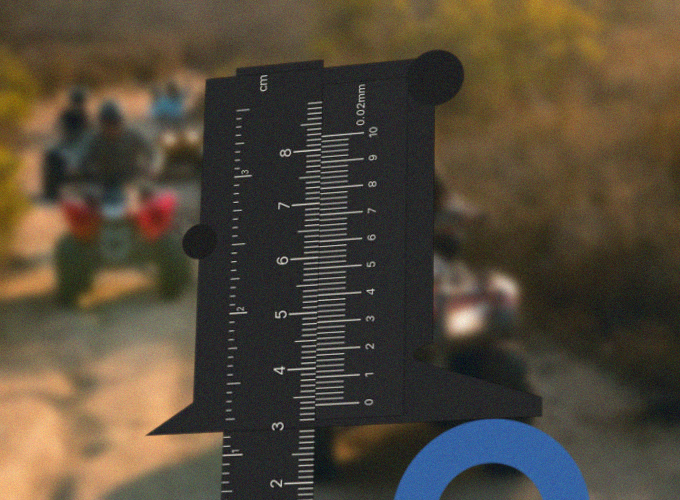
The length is 33.5 mm
